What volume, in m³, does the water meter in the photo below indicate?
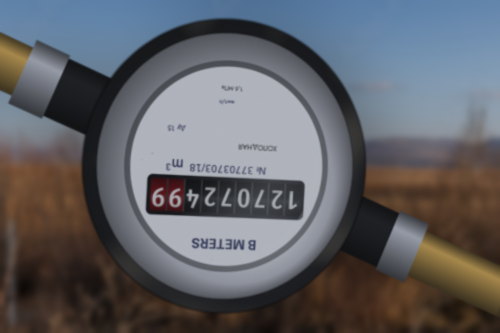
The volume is 1270724.99 m³
